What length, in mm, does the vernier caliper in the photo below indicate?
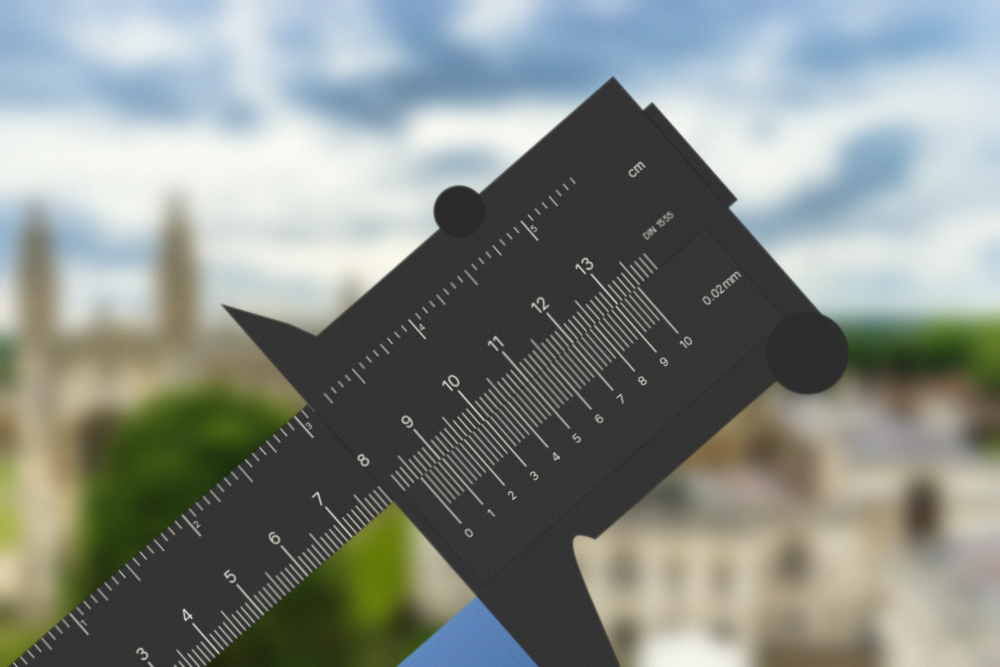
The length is 85.5 mm
